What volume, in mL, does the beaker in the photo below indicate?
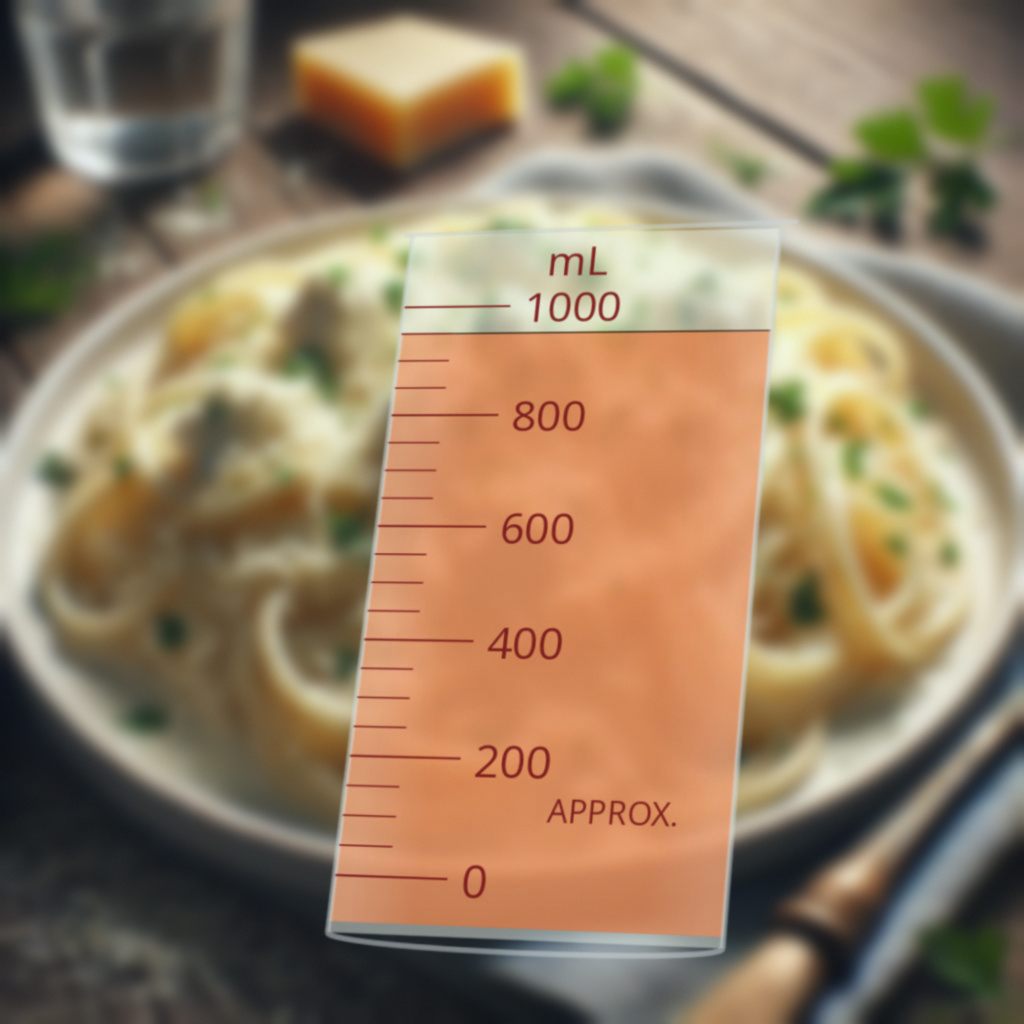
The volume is 950 mL
